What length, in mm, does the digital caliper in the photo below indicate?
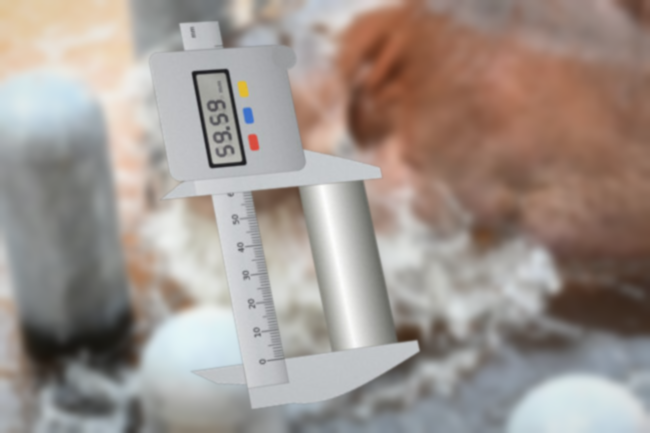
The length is 59.59 mm
